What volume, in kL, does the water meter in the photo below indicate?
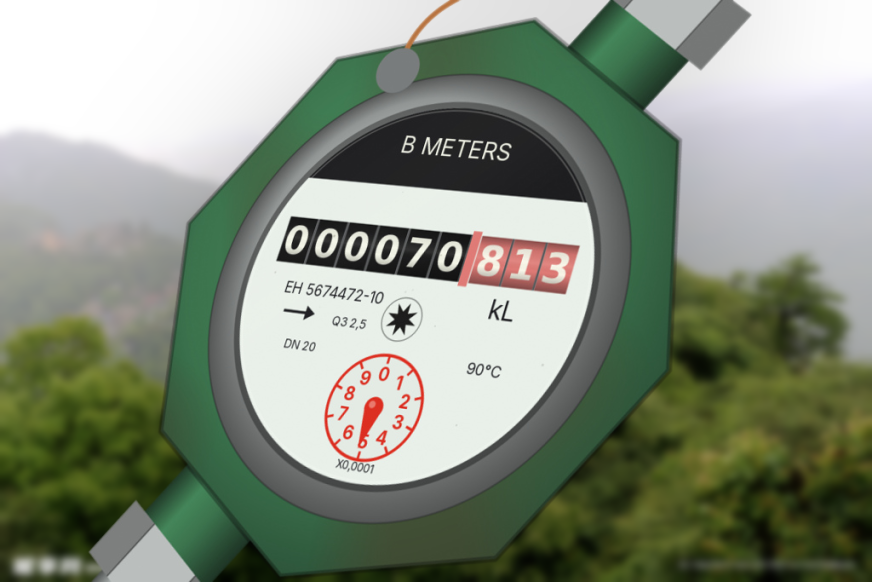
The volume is 70.8135 kL
